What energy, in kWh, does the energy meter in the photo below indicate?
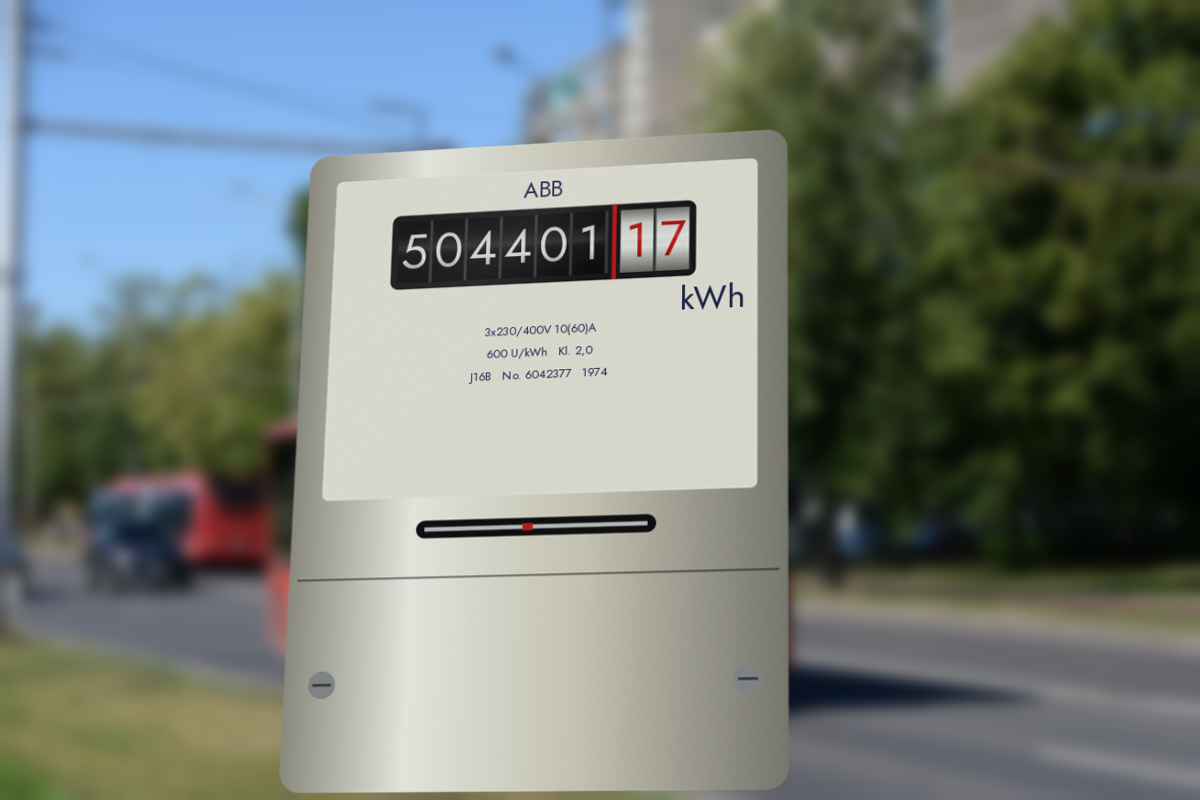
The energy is 504401.17 kWh
